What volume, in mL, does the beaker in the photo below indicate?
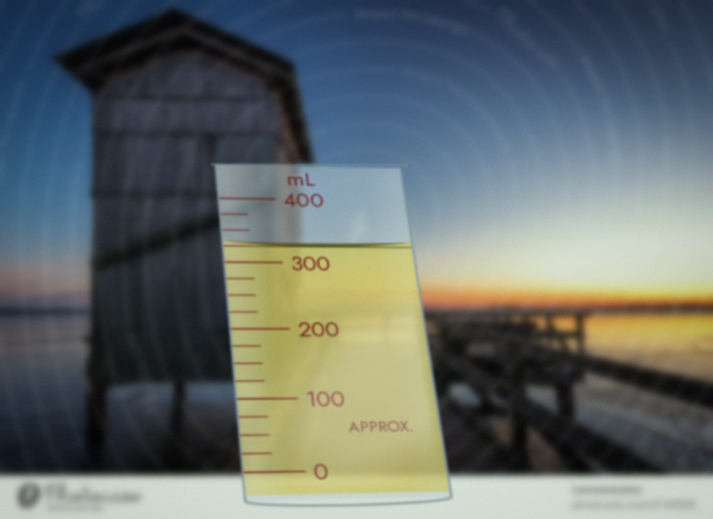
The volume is 325 mL
